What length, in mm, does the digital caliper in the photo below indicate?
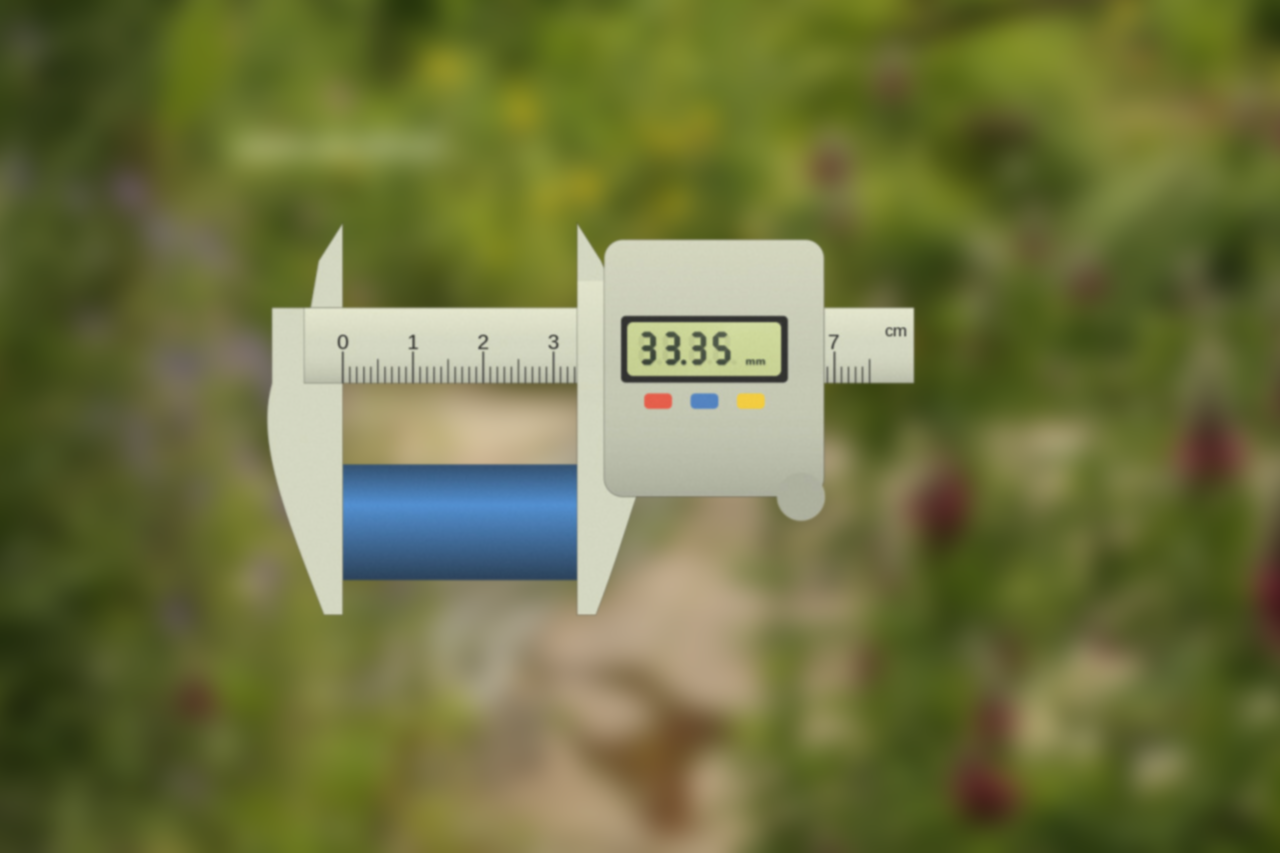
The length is 33.35 mm
